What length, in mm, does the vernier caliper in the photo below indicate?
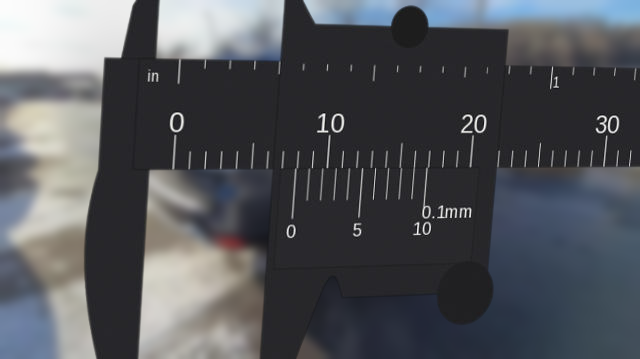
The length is 7.9 mm
